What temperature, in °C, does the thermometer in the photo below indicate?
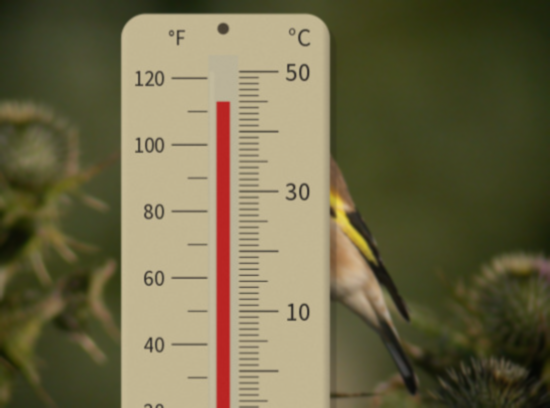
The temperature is 45 °C
